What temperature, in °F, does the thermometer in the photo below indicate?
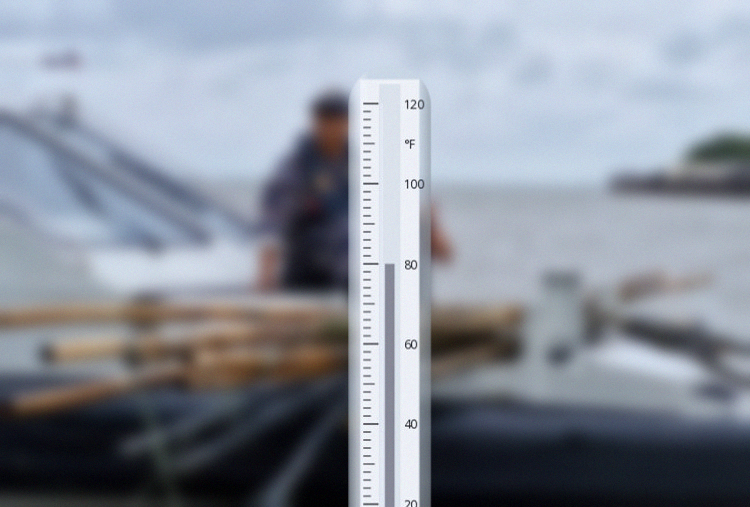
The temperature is 80 °F
